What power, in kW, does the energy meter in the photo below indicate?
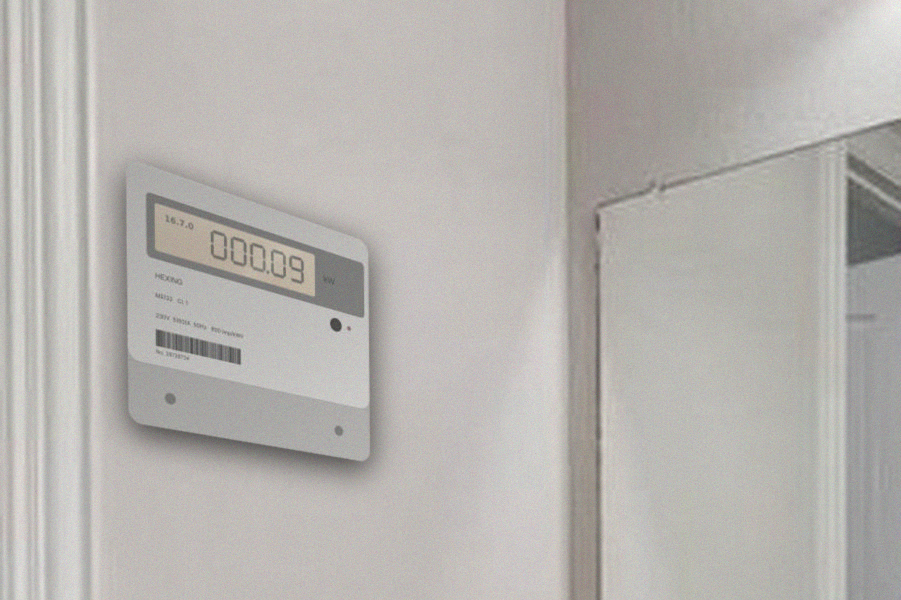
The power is 0.09 kW
